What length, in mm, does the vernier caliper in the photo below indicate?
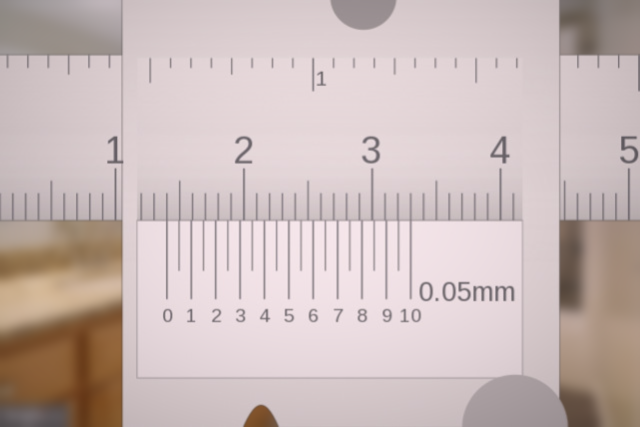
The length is 14.0 mm
